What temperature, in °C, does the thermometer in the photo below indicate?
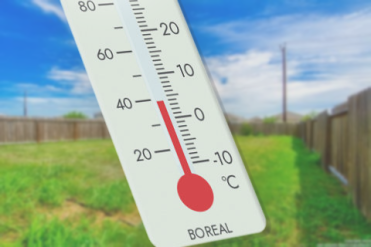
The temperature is 4 °C
